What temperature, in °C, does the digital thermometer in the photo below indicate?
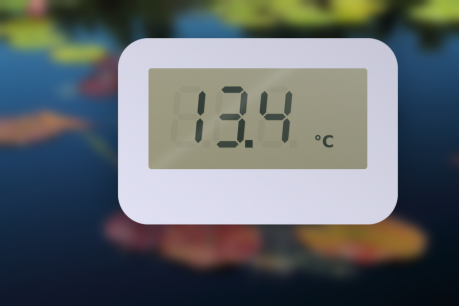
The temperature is 13.4 °C
